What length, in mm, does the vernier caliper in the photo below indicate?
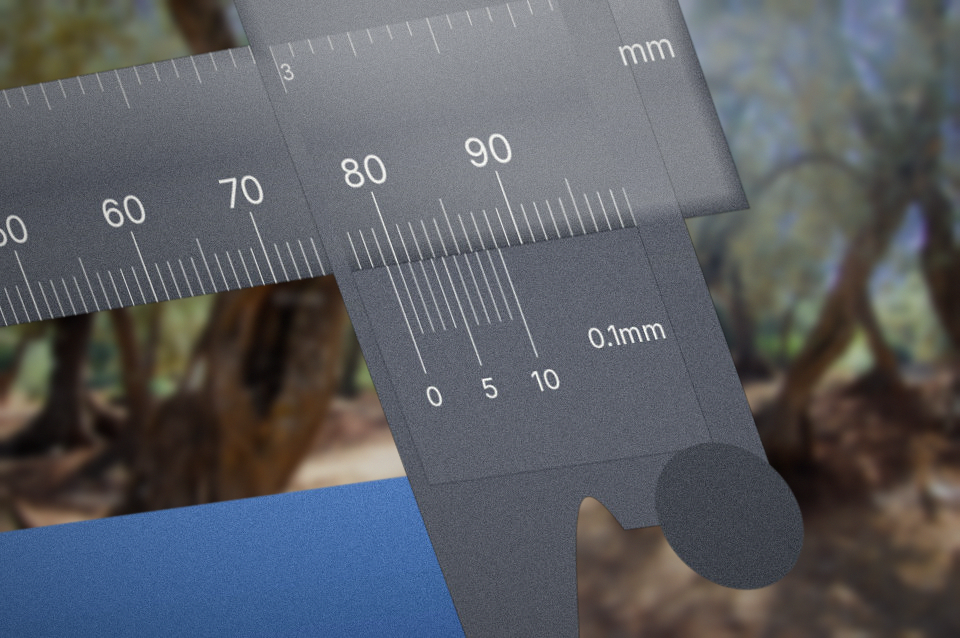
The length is 79.1 mm
